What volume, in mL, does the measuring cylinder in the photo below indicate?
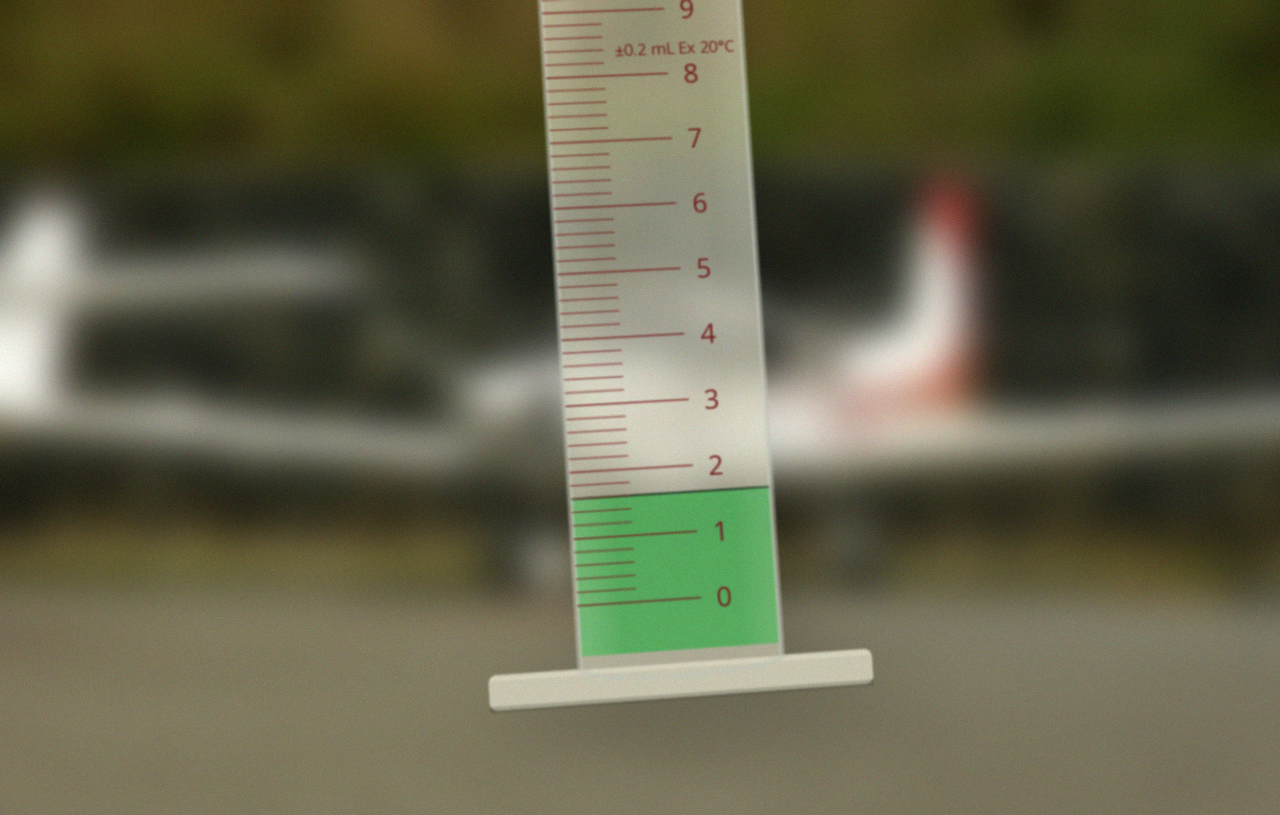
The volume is 1.6 mL
